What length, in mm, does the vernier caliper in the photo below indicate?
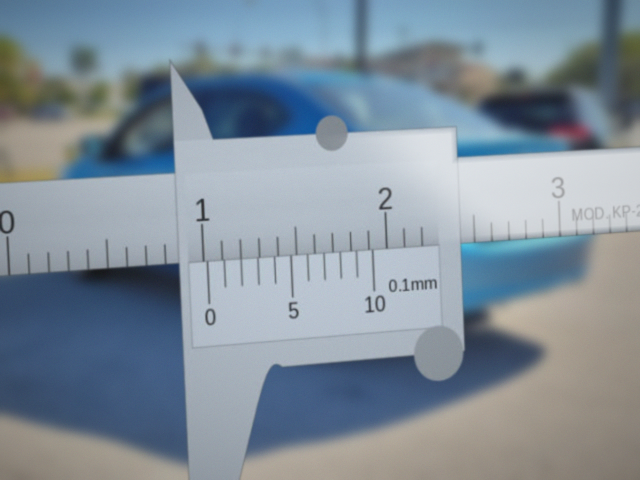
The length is 10.2 mm
